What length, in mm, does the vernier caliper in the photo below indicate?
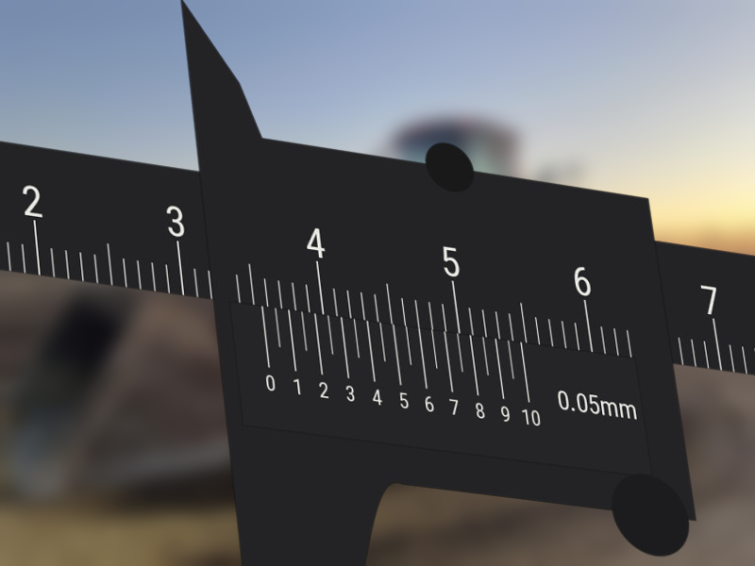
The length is 35.6 mm
